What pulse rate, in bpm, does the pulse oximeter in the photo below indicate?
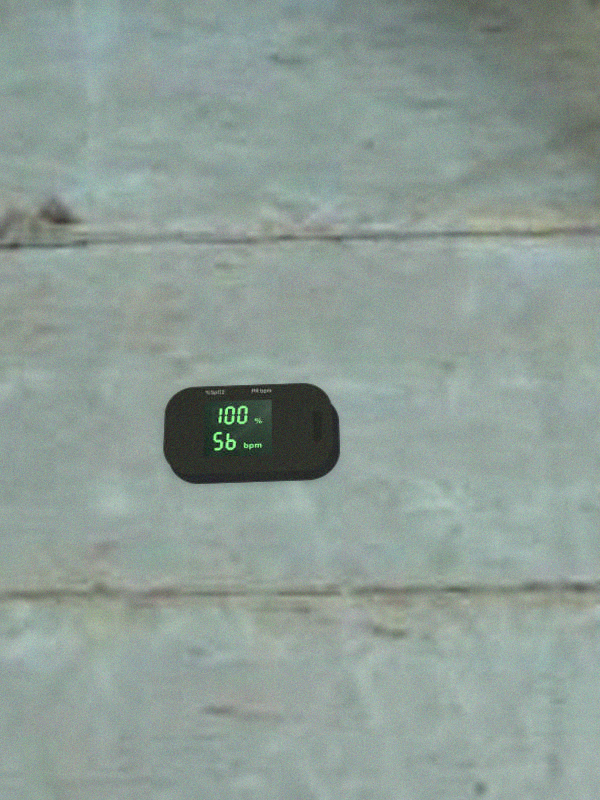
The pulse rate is 56 bpm
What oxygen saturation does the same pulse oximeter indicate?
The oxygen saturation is 100 %
